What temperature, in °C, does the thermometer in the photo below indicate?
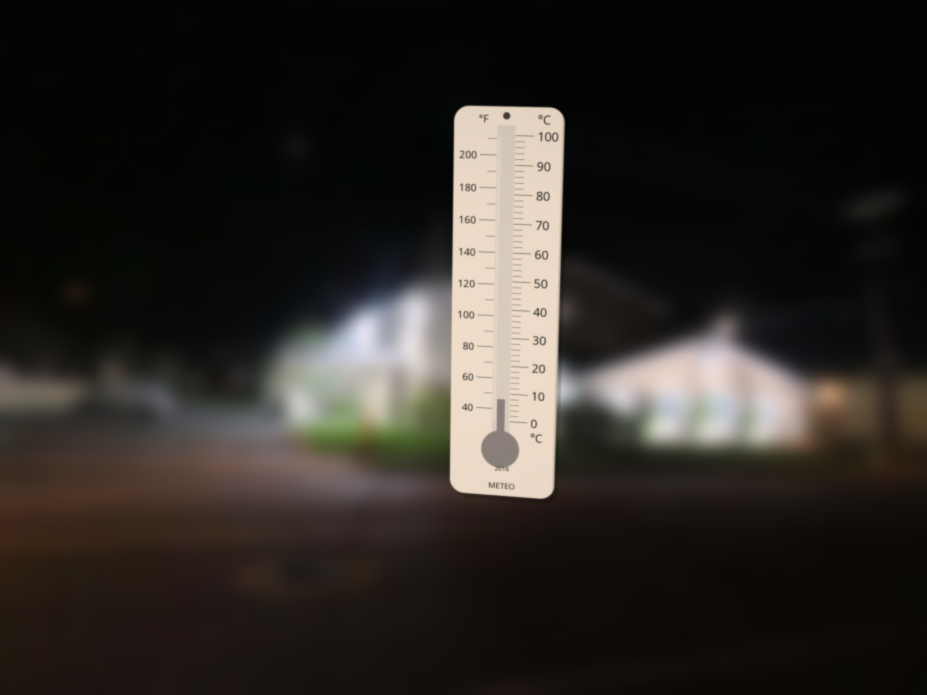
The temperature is 8 °C
